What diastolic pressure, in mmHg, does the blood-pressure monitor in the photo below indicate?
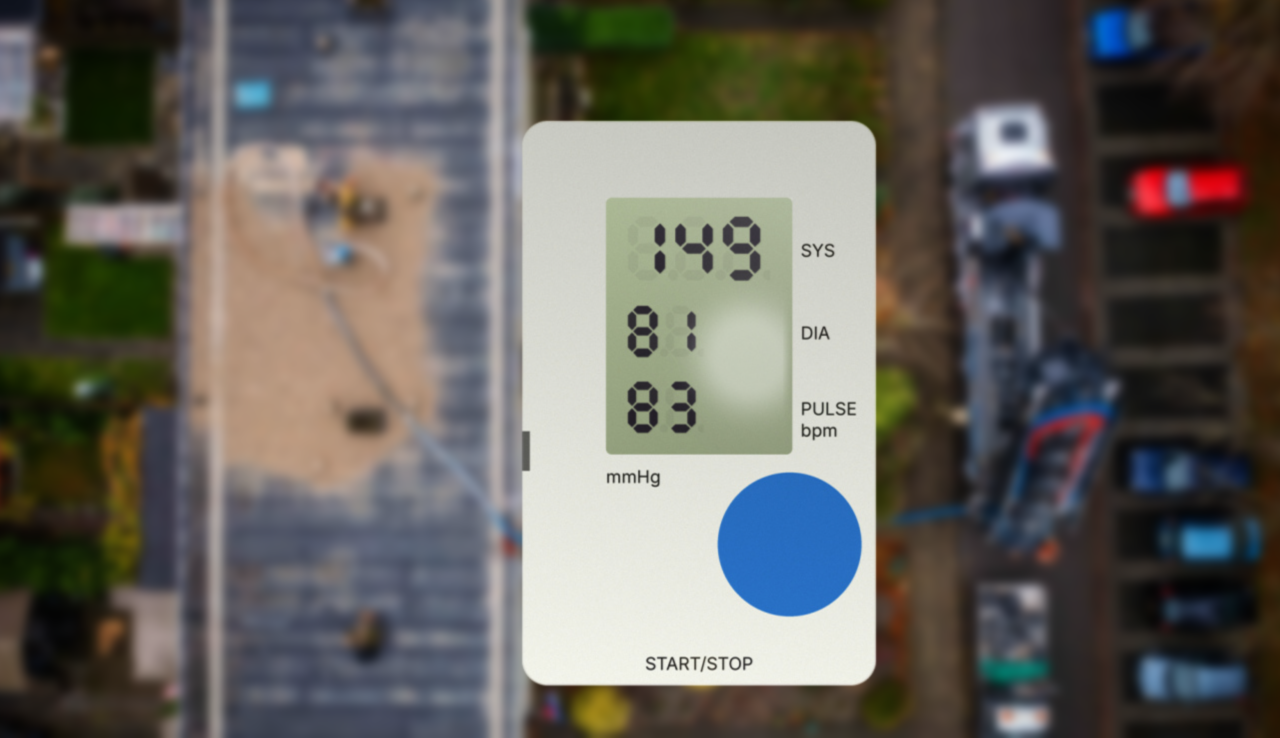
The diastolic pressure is 81 mmHg
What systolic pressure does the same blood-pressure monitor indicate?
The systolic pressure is 149 mmHg
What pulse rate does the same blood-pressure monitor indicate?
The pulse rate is 83 bpm
